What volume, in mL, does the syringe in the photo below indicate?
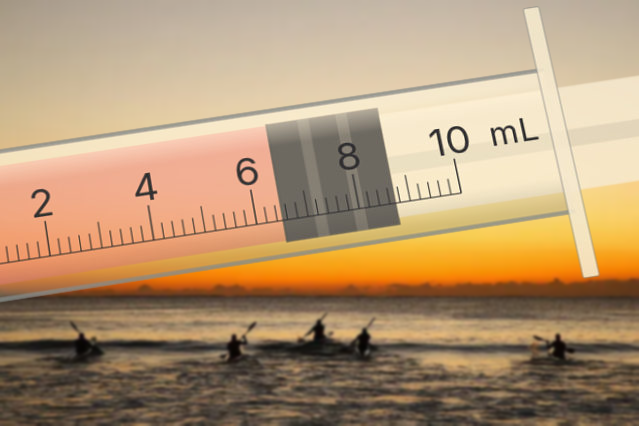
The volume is 6.5 mL
